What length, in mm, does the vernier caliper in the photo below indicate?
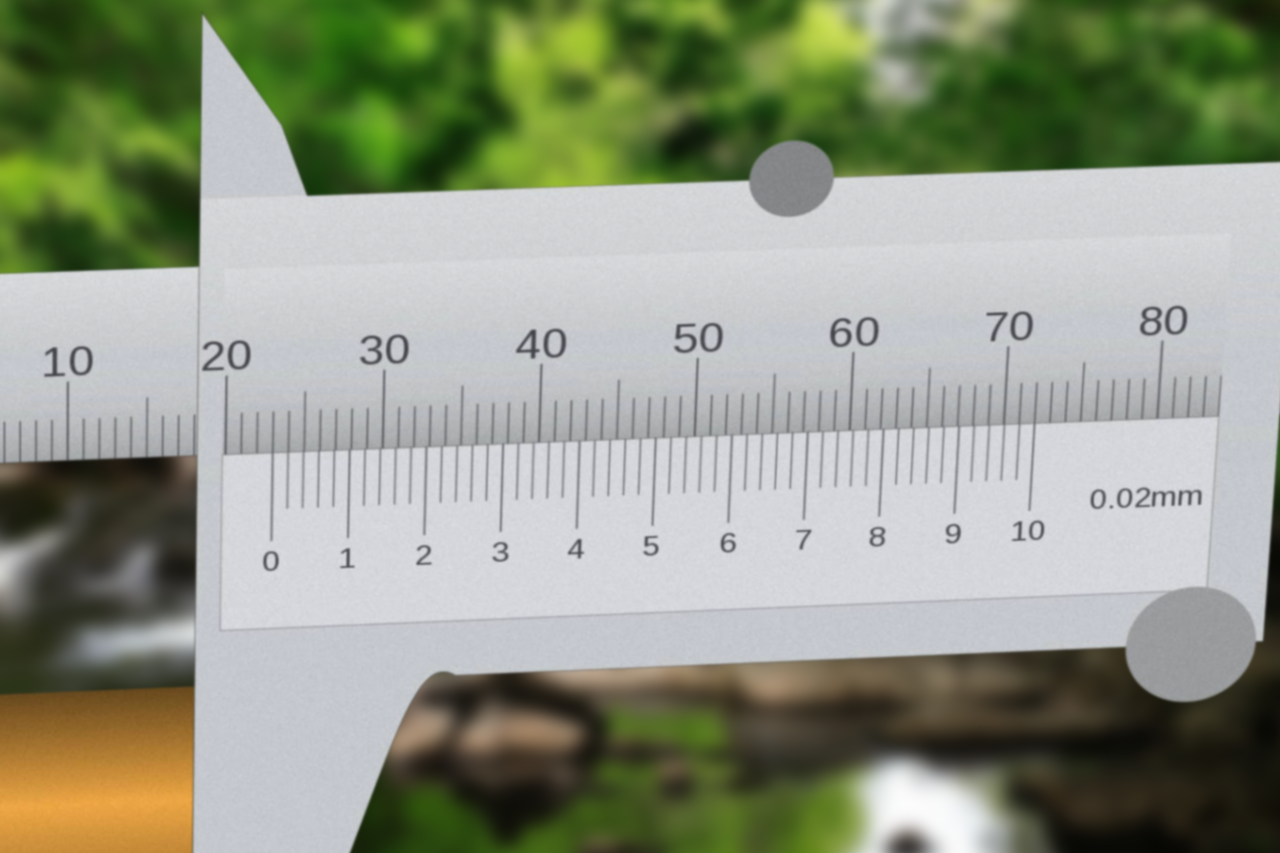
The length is 23.0 mm
